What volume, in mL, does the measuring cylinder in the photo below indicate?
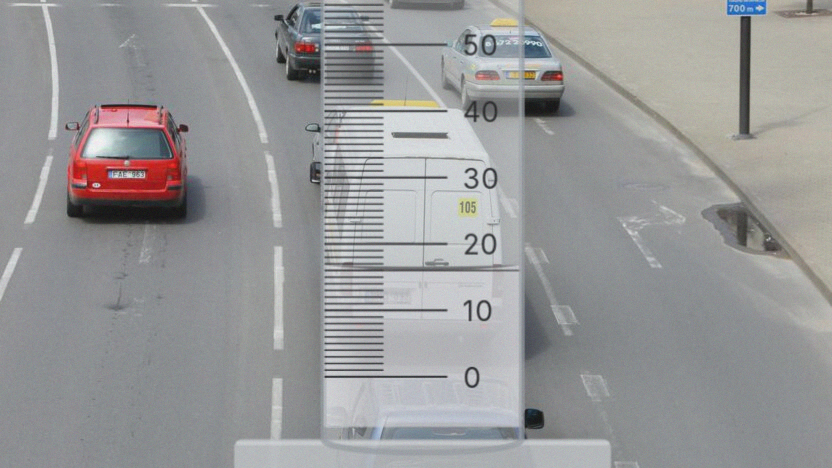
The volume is 16 mL
